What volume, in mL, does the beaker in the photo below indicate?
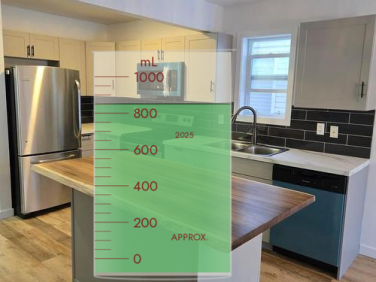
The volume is 850 mL
